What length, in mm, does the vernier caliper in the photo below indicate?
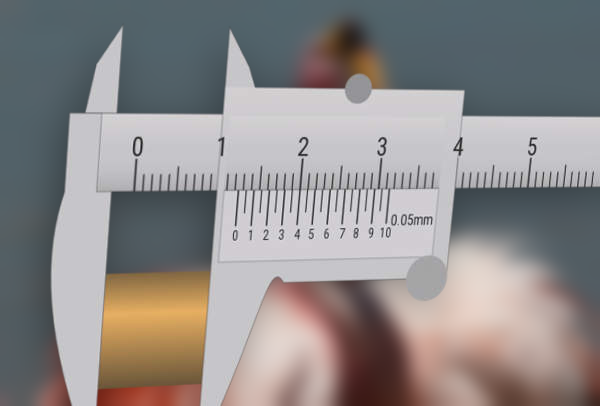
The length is 12.4 mm
